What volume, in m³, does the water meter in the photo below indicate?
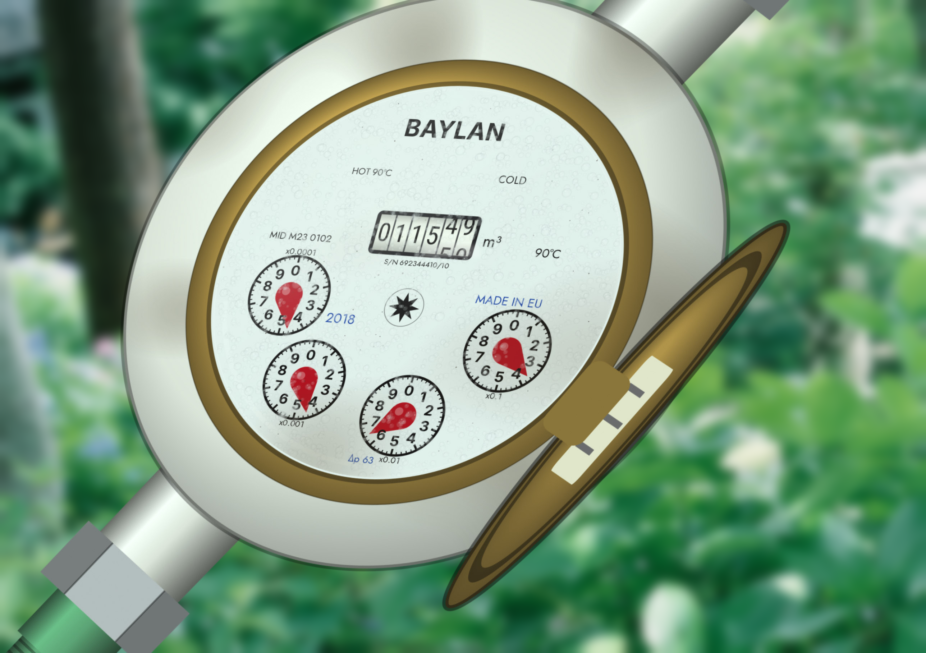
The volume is 11549.3644 m³
